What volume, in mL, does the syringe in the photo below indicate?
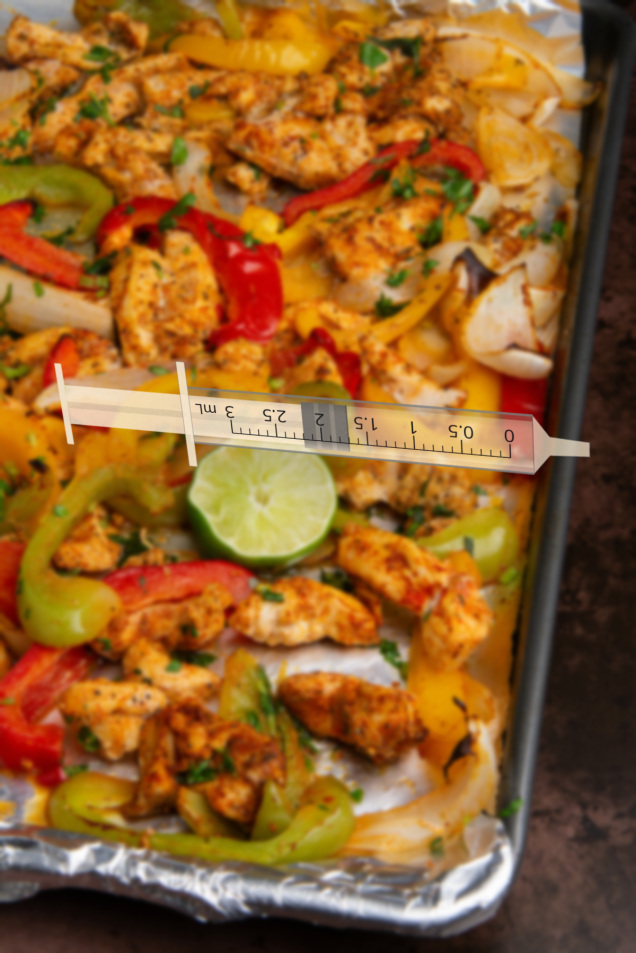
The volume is 1.7 mL
